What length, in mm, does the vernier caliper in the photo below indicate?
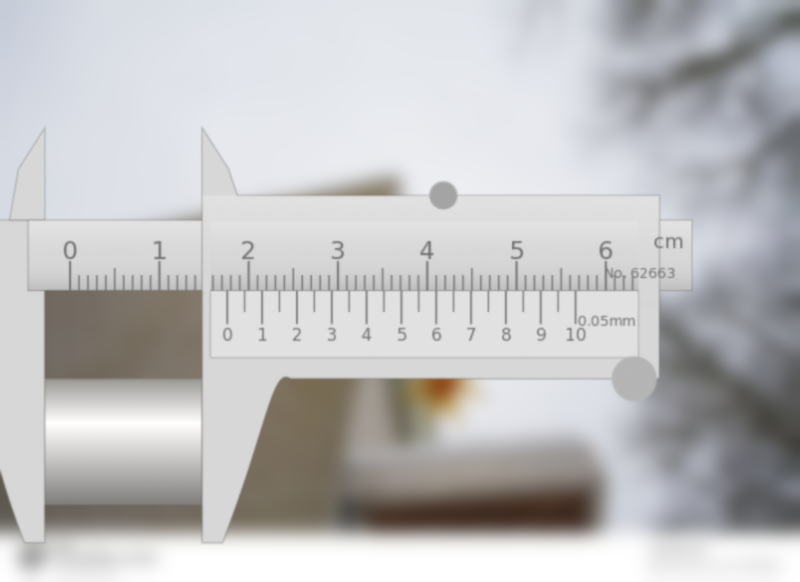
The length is 17.6 mm
